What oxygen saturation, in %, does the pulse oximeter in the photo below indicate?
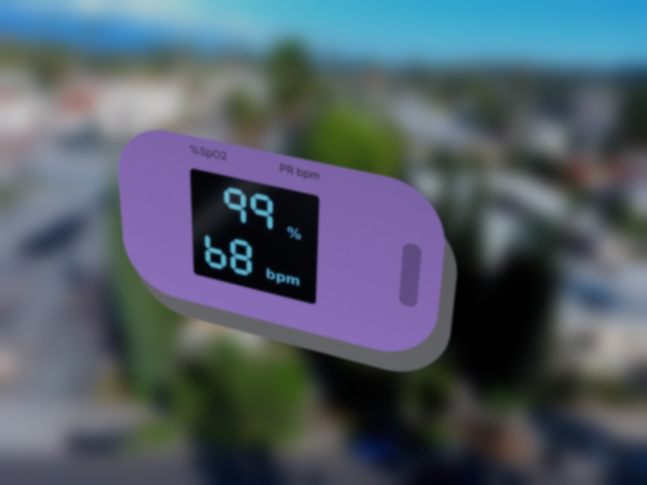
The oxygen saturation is 99 %
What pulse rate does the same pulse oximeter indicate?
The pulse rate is 68 bpm
